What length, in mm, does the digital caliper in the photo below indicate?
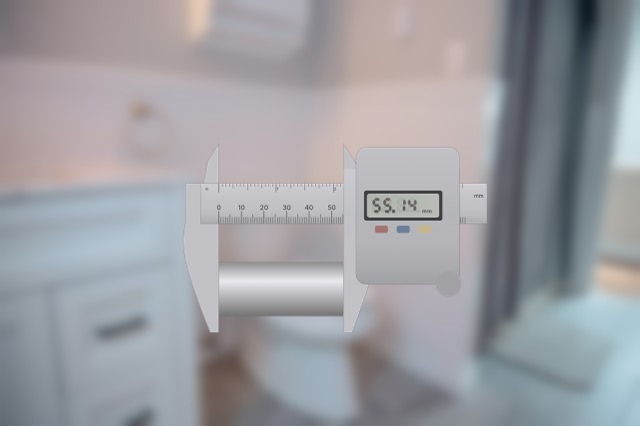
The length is 55.14 mm
